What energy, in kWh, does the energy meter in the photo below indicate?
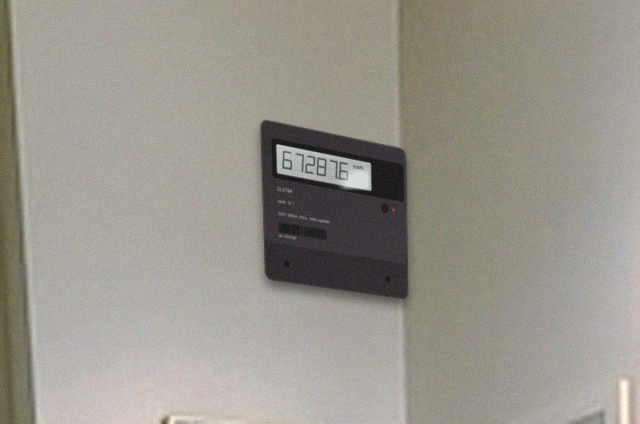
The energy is 67287.6 kWh
